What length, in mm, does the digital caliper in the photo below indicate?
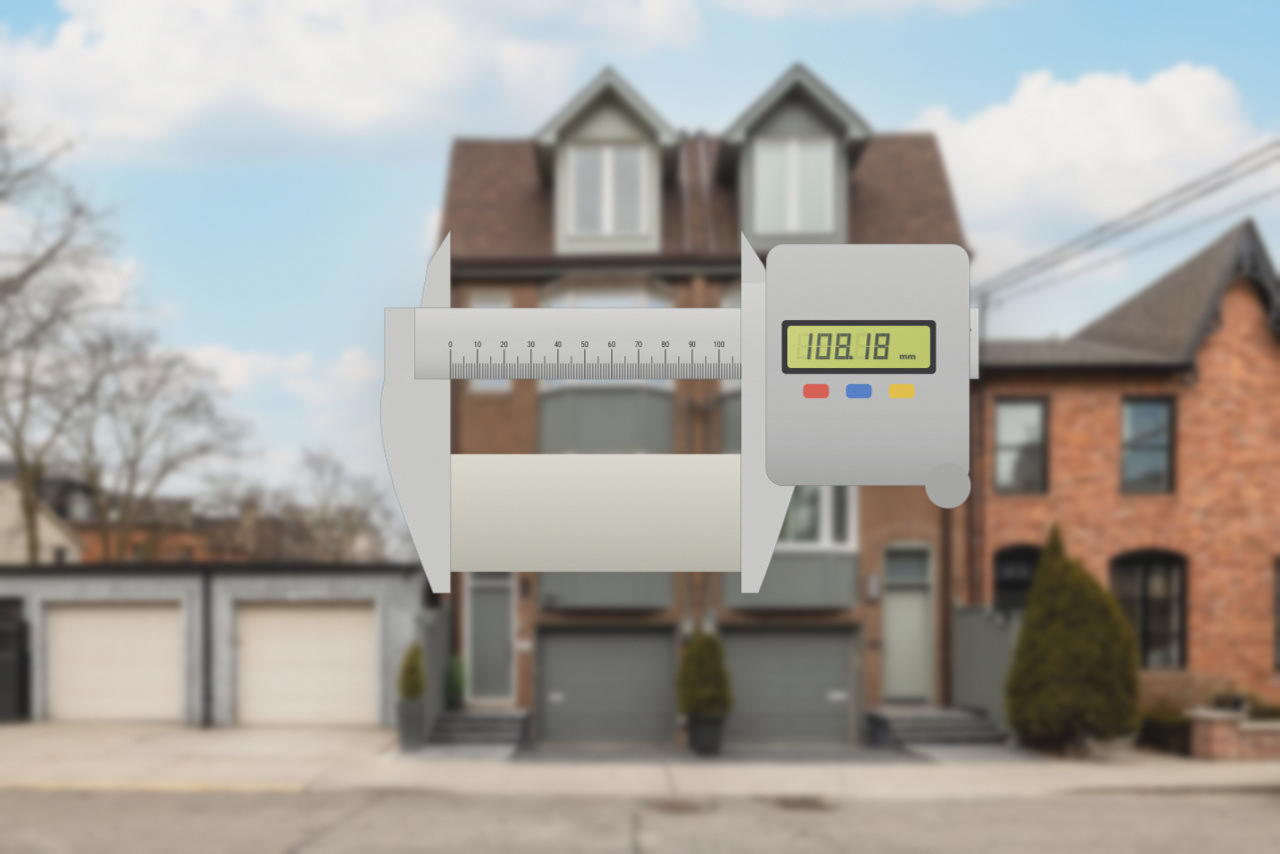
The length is 108.18 mm
